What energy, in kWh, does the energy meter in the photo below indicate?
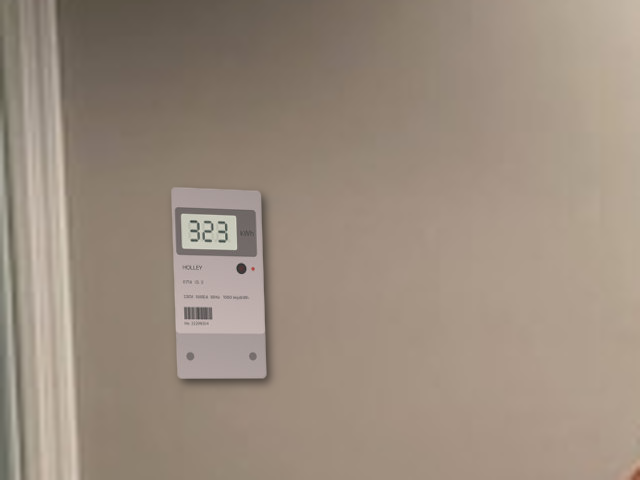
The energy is 323 kWh
